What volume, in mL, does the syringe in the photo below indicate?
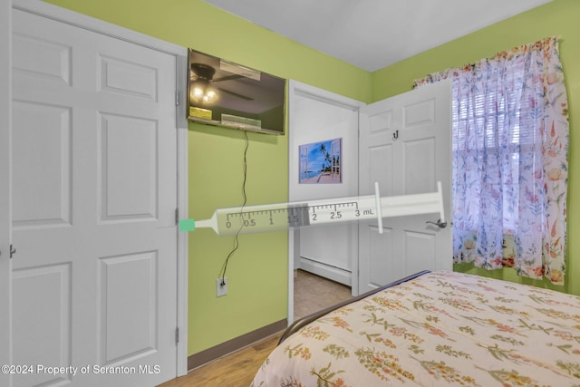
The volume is 1.4 mL
